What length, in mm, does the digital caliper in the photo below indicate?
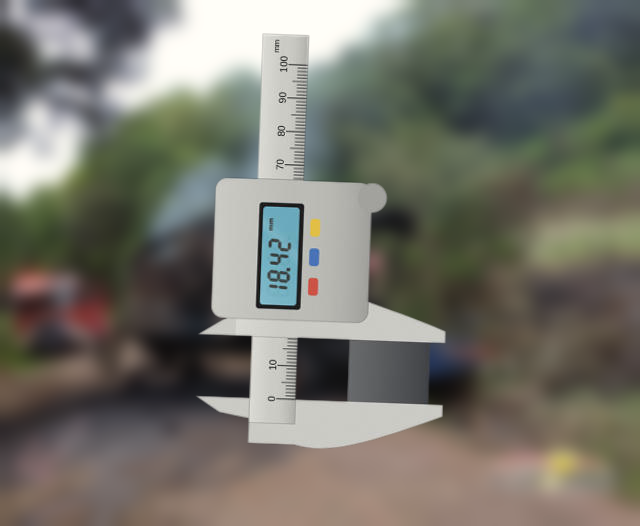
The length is 18.42 mm
